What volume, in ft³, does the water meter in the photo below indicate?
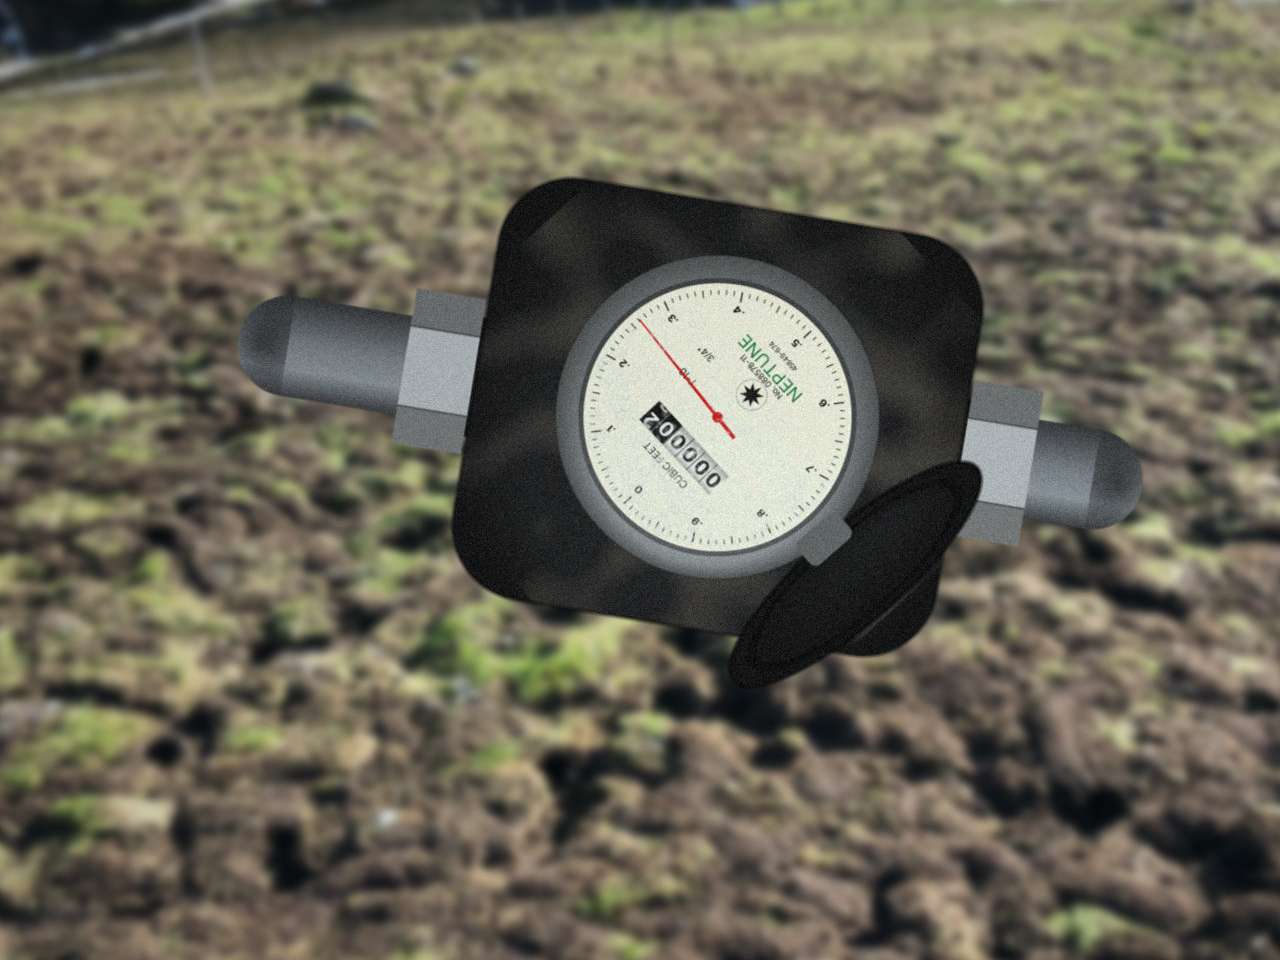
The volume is 2.26 ft³
